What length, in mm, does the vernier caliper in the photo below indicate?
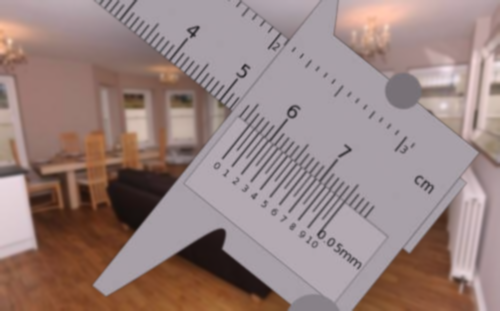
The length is 56.0 mm
